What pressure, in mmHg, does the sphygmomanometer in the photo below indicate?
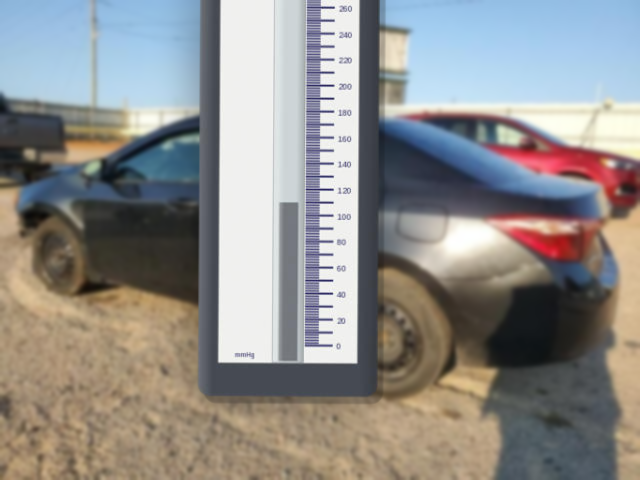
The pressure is 110 mmHg
